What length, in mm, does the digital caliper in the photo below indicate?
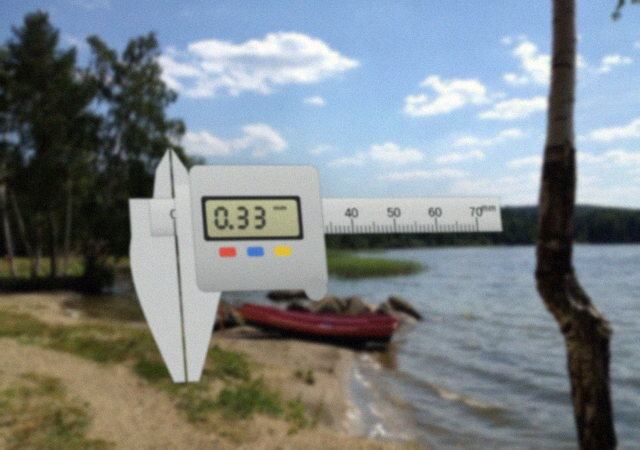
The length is 0.33 mm
